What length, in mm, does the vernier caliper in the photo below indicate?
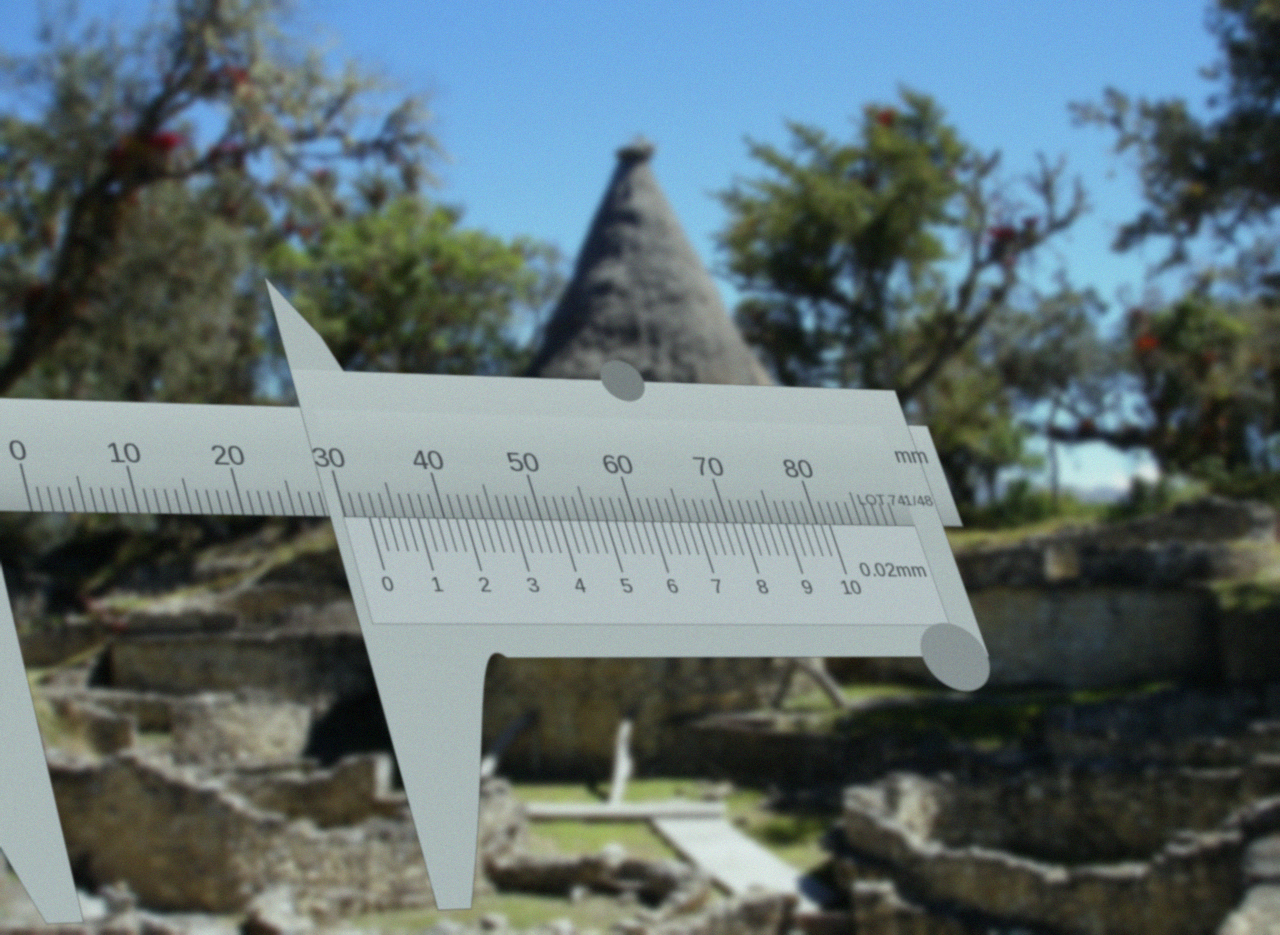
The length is 32.4 mm
